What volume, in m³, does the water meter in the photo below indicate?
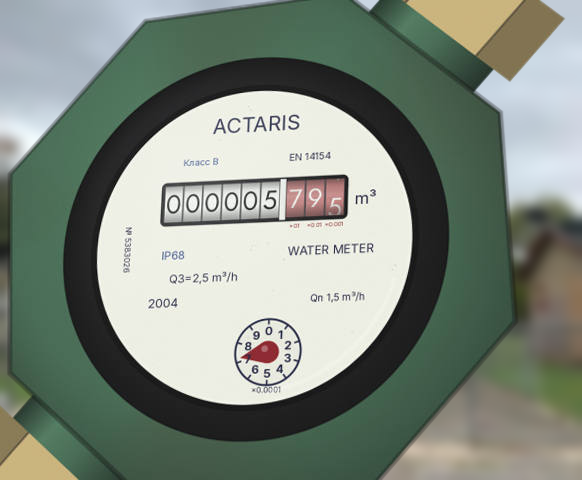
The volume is 5.7947 m³
